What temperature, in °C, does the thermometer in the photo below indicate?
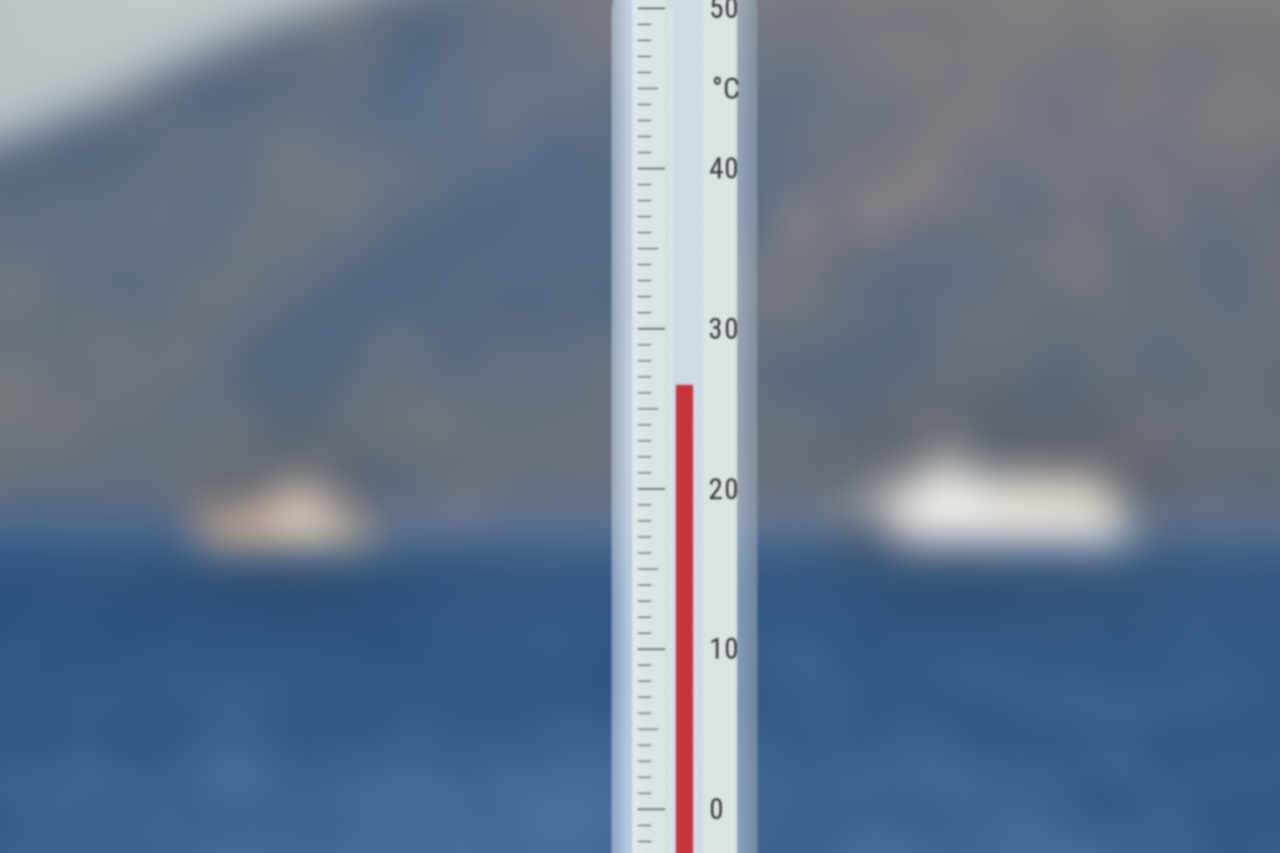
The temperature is 26.5 °C
